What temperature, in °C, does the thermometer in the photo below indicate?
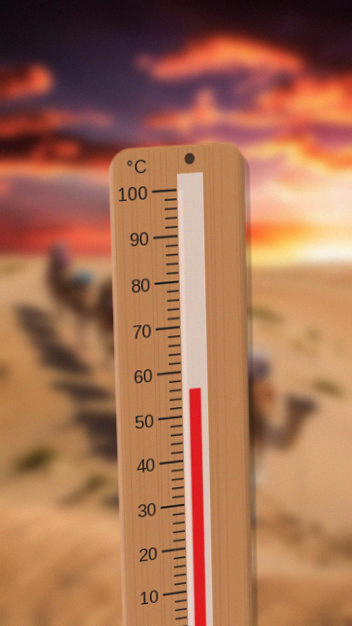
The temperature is 56 °C
